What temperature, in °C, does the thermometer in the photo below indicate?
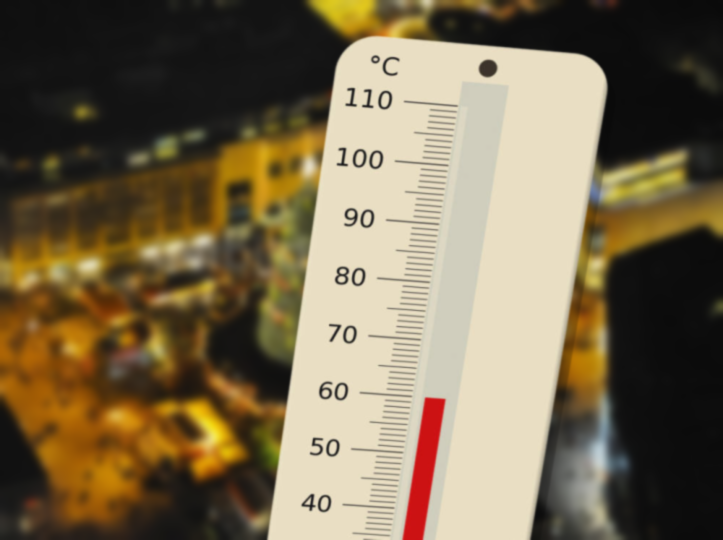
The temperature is 60 °C
